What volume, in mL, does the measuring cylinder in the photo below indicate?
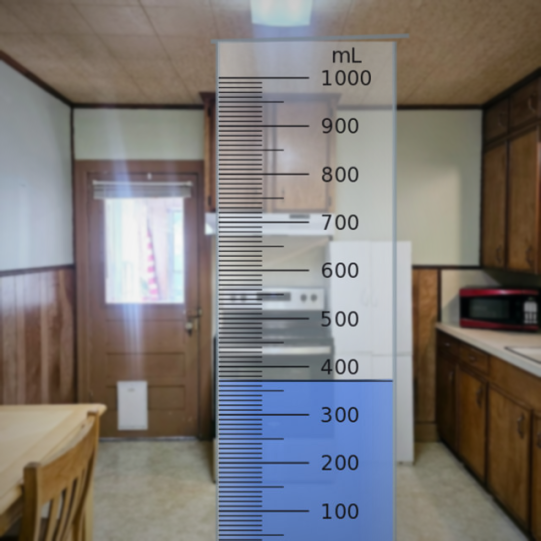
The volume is 370 mL
